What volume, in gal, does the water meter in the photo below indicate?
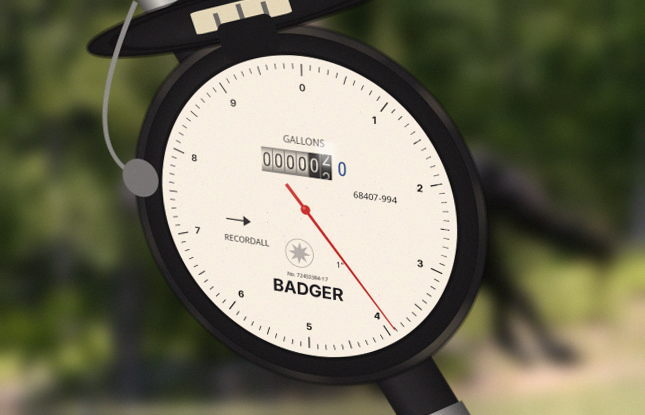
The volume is 23.9 gal
